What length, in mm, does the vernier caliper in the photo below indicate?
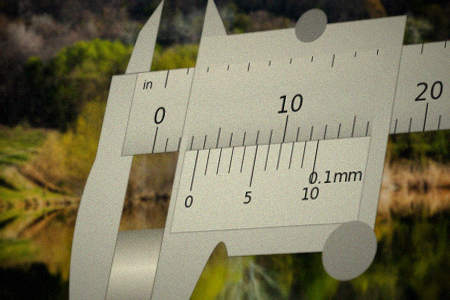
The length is 3.6 mm
